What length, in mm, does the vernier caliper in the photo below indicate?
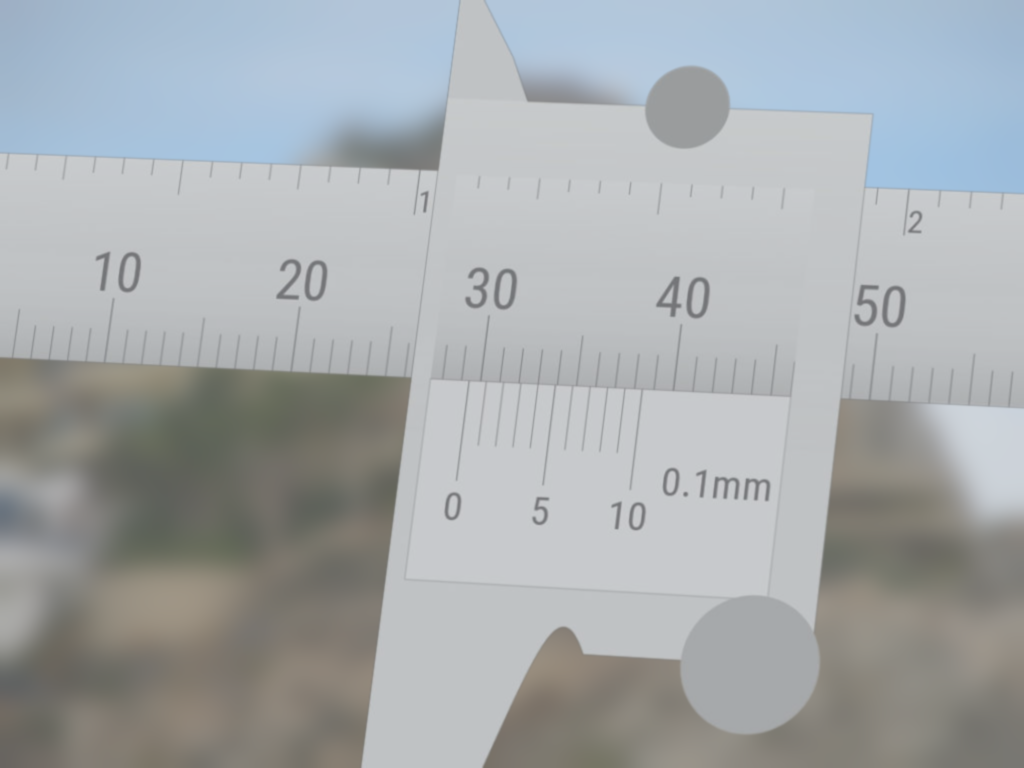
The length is 29.4 mm
